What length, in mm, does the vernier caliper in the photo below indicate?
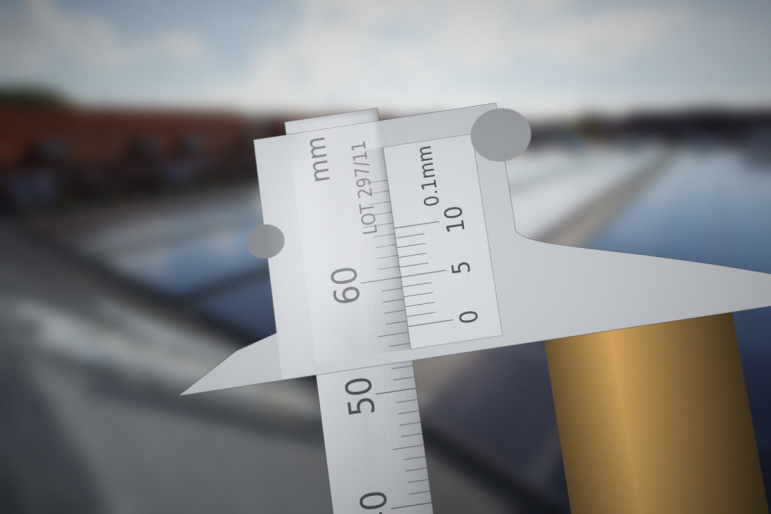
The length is 55.5 mm
